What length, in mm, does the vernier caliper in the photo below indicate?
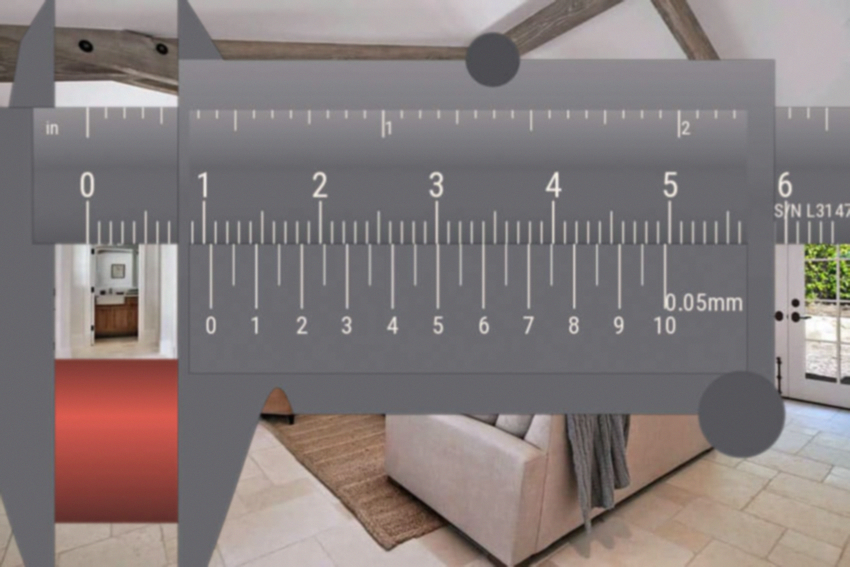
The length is 10.6 mm
